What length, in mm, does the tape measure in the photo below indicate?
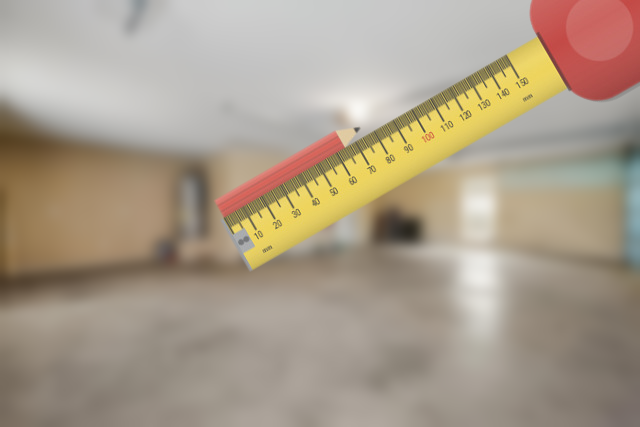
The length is 75 mm
